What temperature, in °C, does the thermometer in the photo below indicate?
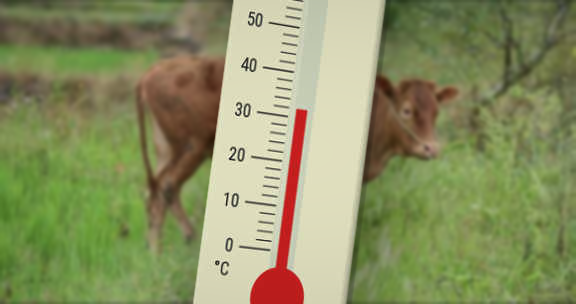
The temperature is 32 °C
